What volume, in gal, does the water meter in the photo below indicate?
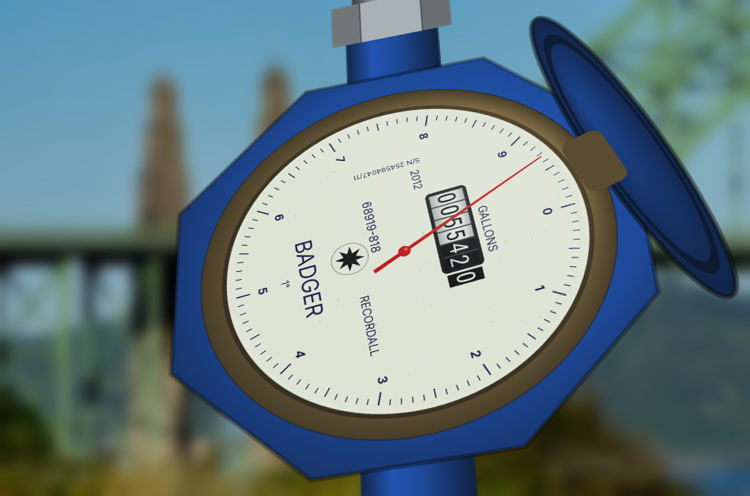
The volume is 55419.3 gal
